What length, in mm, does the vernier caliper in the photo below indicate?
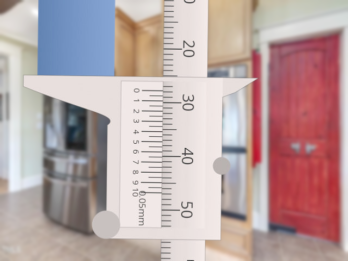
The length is 27.8 mm
